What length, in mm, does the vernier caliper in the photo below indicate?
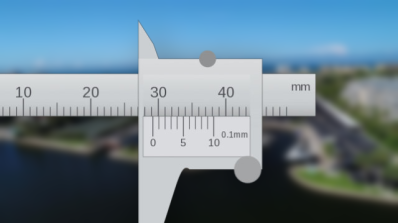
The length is 29.2 mm
